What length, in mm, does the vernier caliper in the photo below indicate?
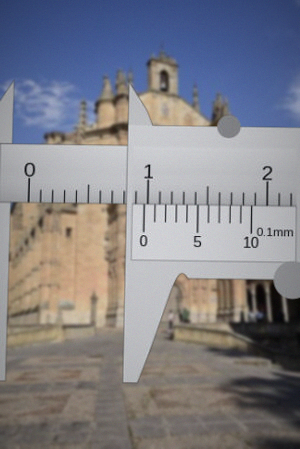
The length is 9.7 mm
